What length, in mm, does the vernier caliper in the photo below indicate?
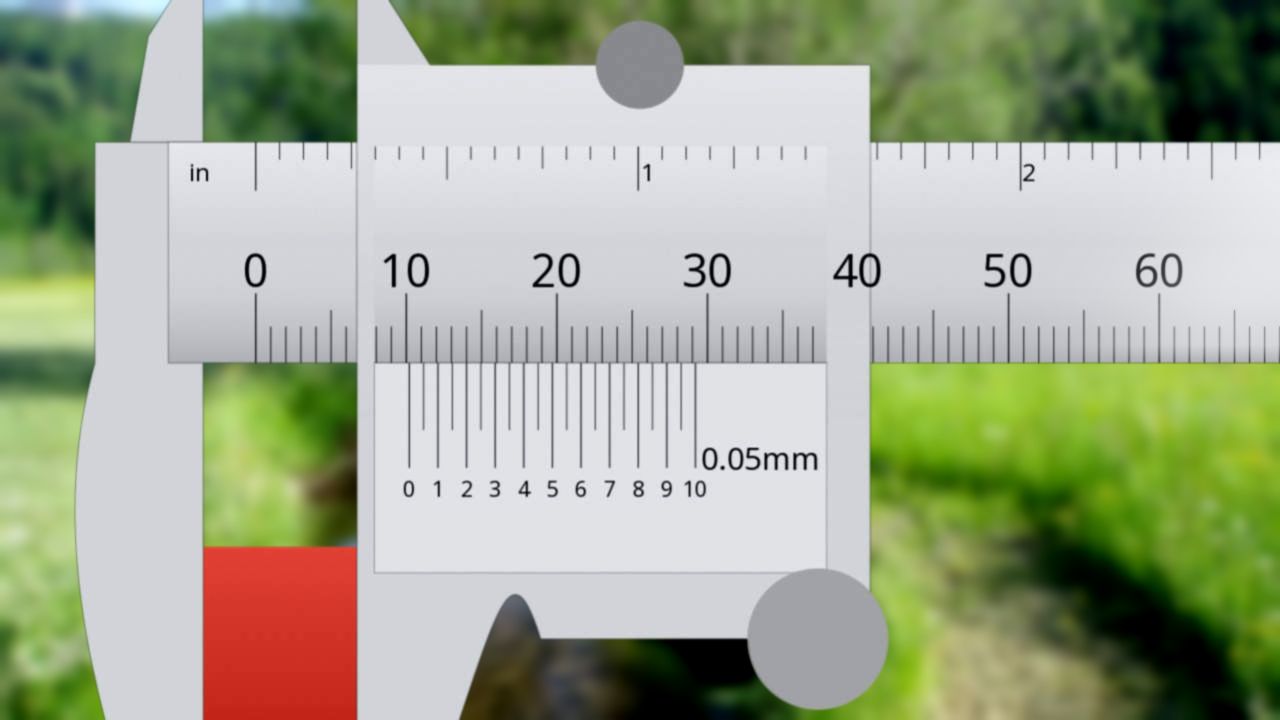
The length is 10.2 mm
